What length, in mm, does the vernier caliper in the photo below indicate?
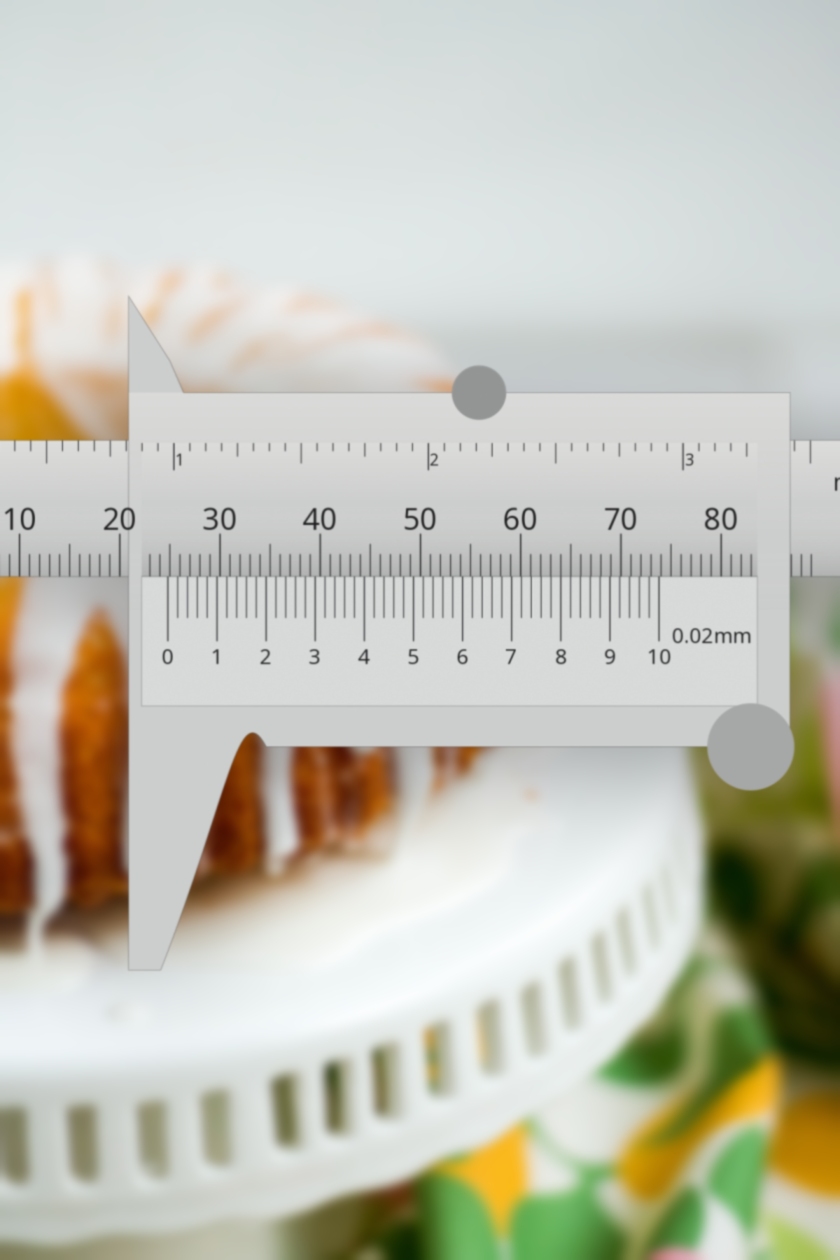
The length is 24.8 mm
